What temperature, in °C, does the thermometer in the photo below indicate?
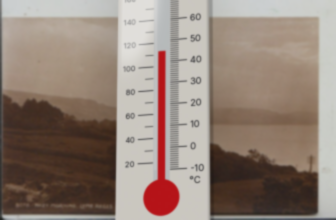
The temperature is 45 °C
